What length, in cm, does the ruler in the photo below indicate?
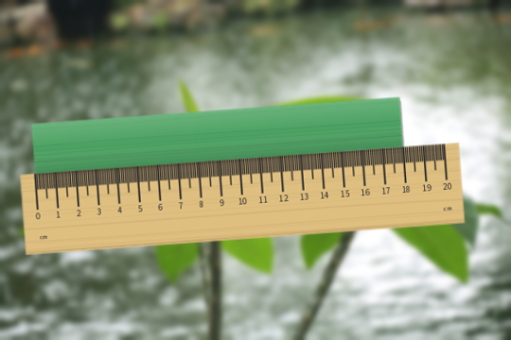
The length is 18 cm
